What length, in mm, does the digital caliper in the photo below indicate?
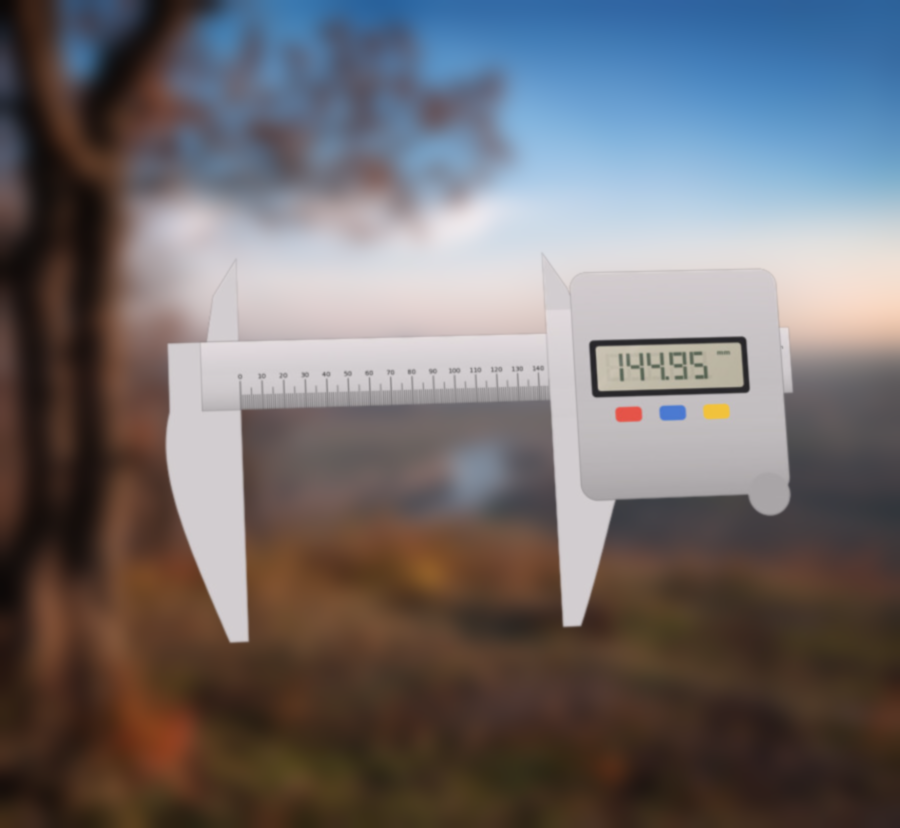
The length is 144.95 mm
